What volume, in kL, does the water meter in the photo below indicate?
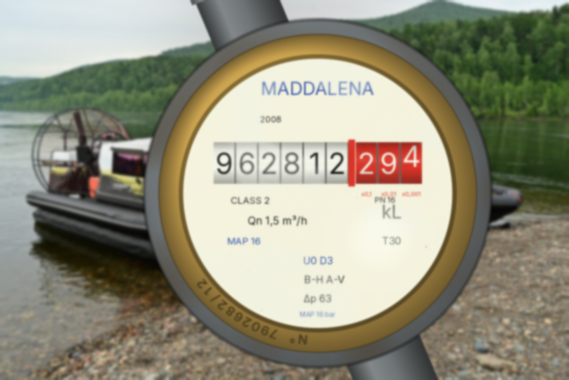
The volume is 962812.294 kL
